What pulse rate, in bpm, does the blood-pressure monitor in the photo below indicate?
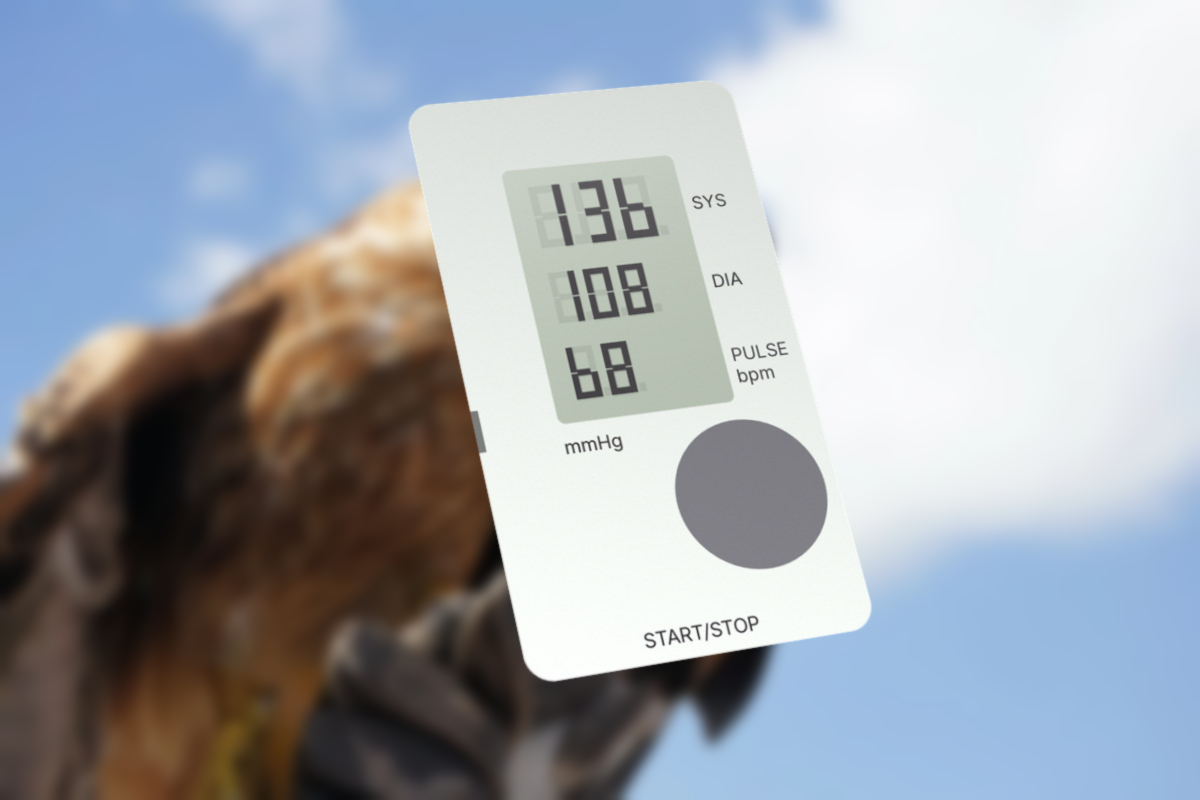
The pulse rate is 68 bpm
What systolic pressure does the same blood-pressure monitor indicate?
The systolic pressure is 136 mmHg
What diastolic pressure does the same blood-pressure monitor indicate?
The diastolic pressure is 108 mmHg
